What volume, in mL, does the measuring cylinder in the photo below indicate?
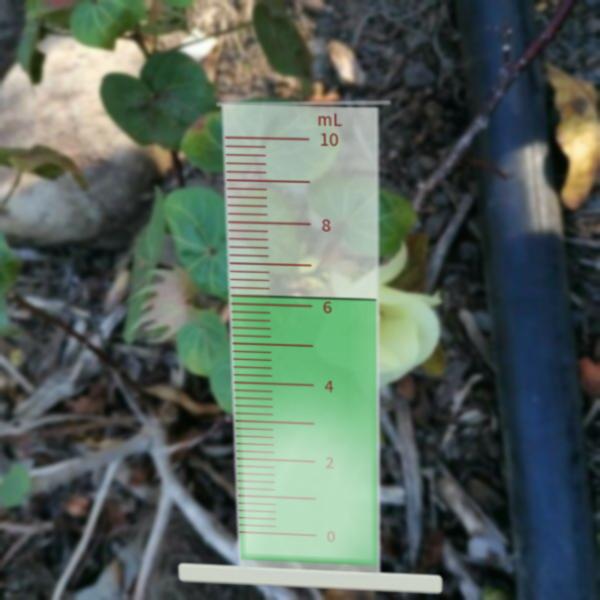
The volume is 6.2 mL
